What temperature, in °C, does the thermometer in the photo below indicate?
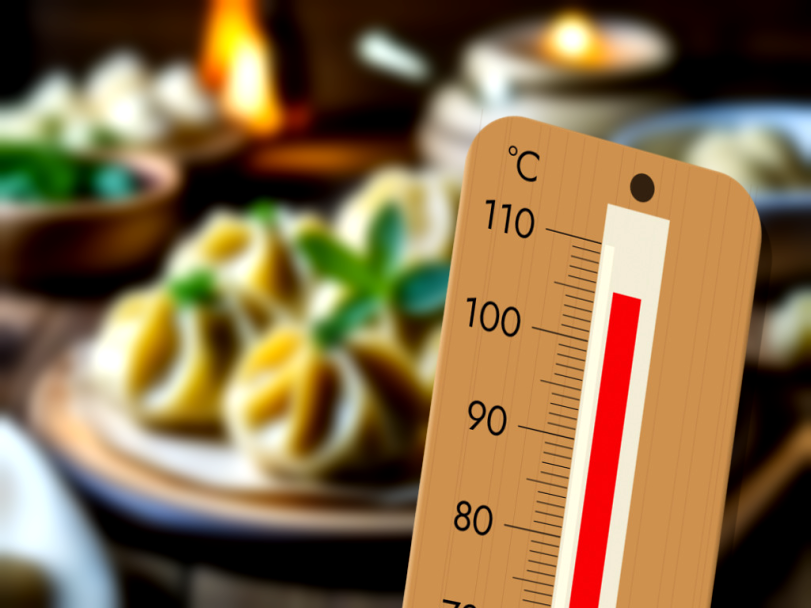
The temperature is 105.5 °C
